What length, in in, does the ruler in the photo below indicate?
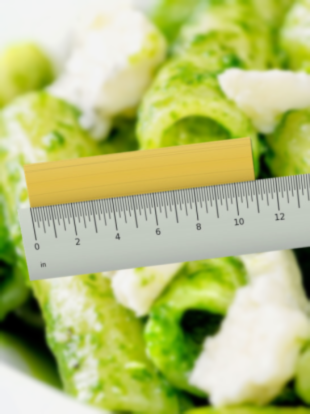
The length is 11 in
